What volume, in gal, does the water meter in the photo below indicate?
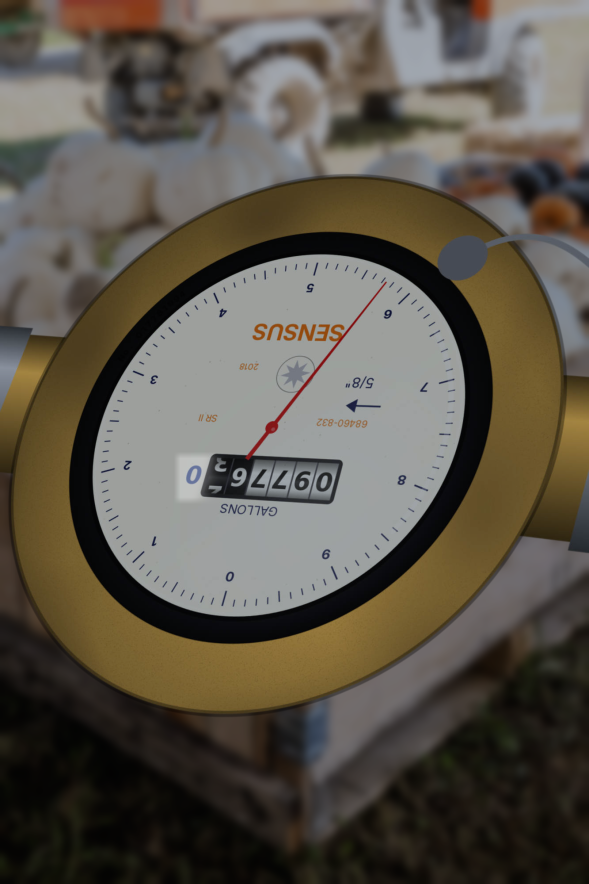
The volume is 977625.7 gal
